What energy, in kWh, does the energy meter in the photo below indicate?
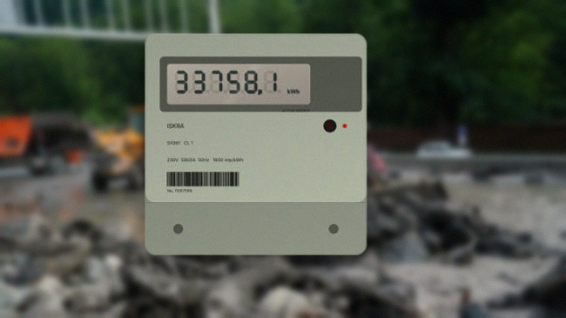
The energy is 33758.1 kWh
